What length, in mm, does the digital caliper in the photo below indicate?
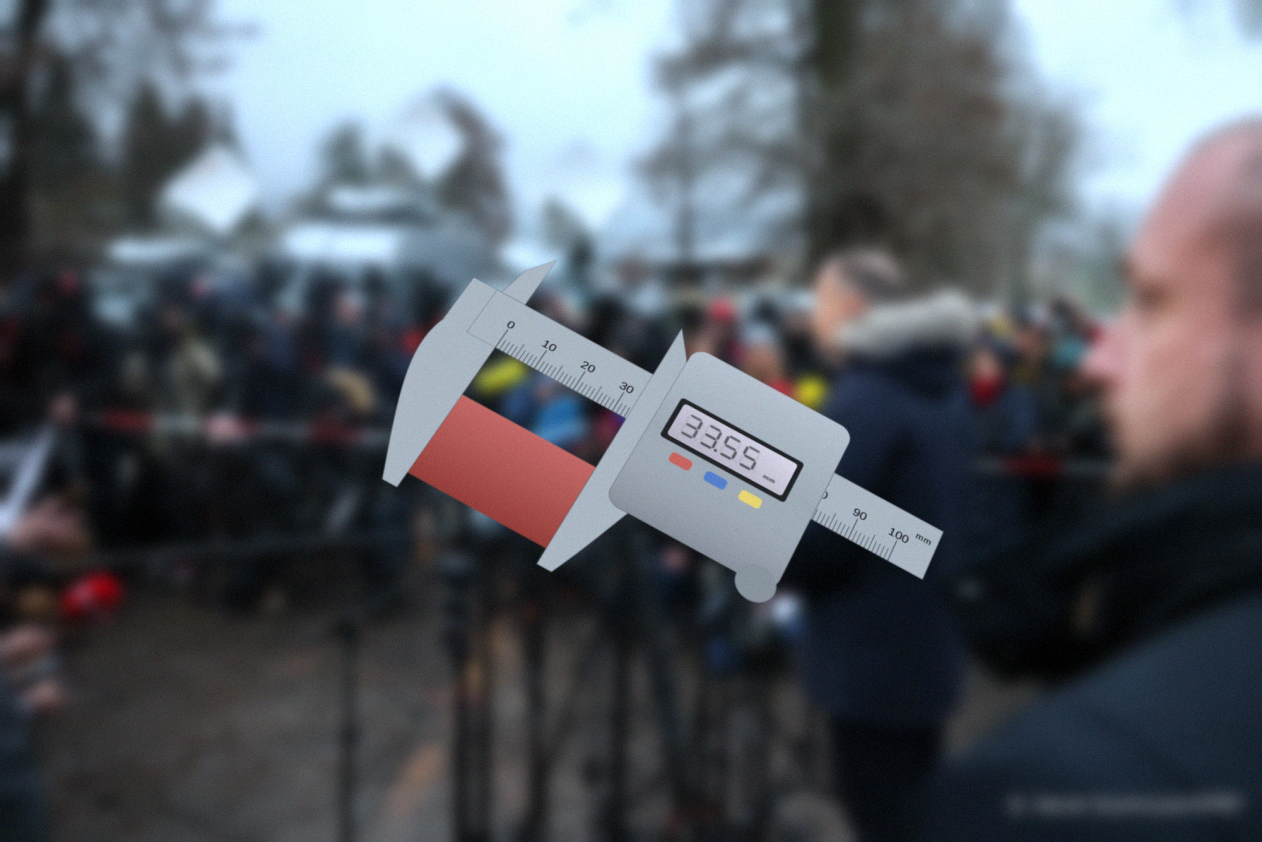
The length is 33.55 mm
